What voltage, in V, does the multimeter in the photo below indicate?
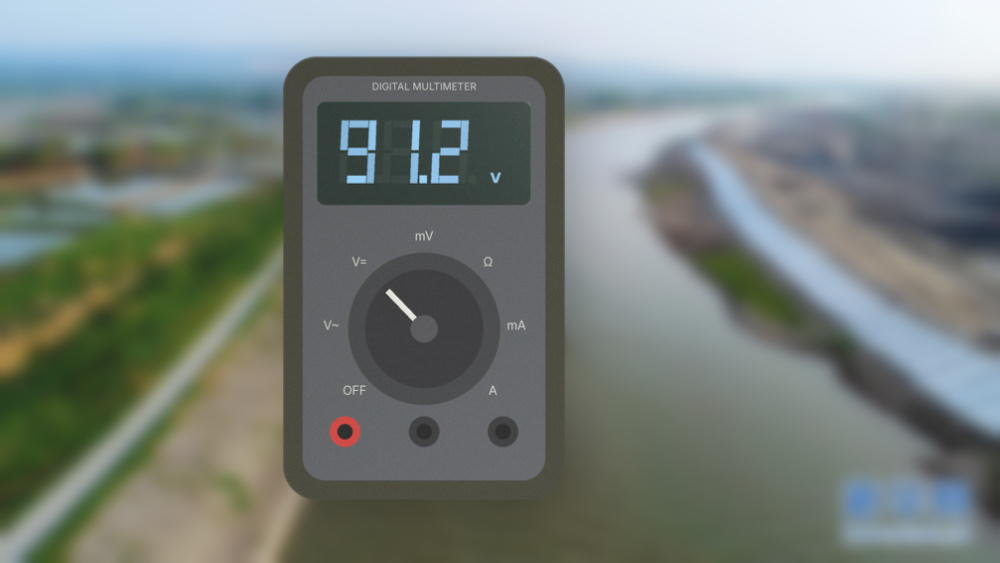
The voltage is 91.2 V
